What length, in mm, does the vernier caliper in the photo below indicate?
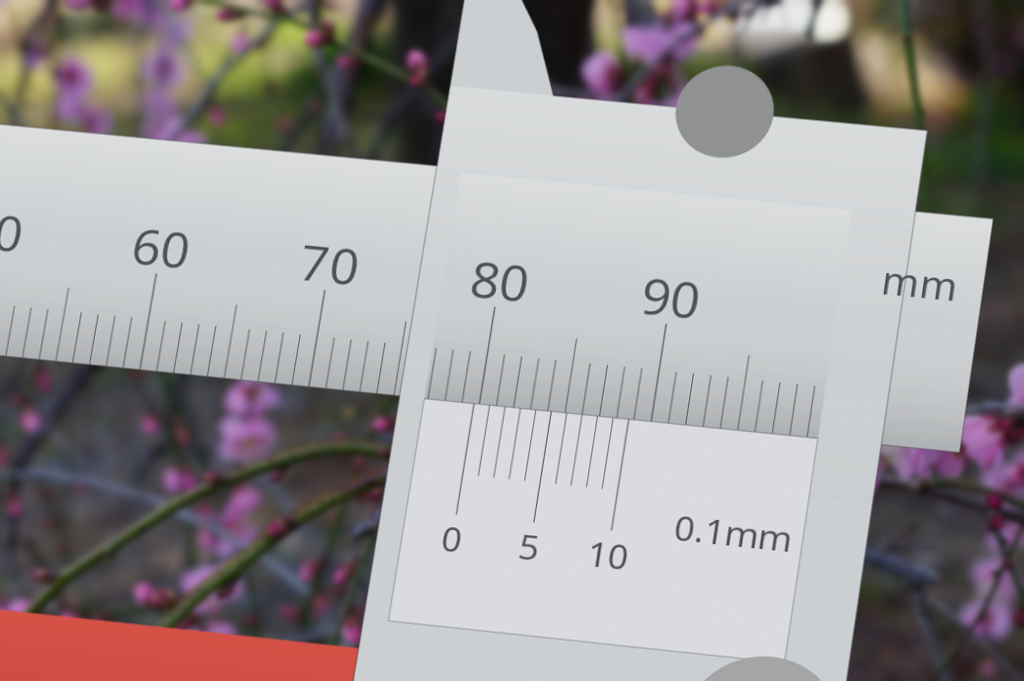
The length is 79.7 mm
